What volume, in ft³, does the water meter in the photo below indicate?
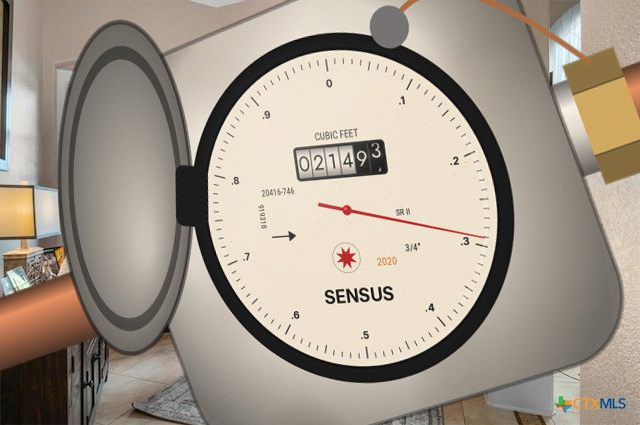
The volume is 21493.29 ft³
